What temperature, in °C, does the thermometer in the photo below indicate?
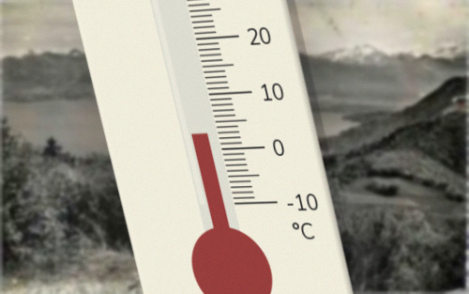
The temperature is 3 °C
